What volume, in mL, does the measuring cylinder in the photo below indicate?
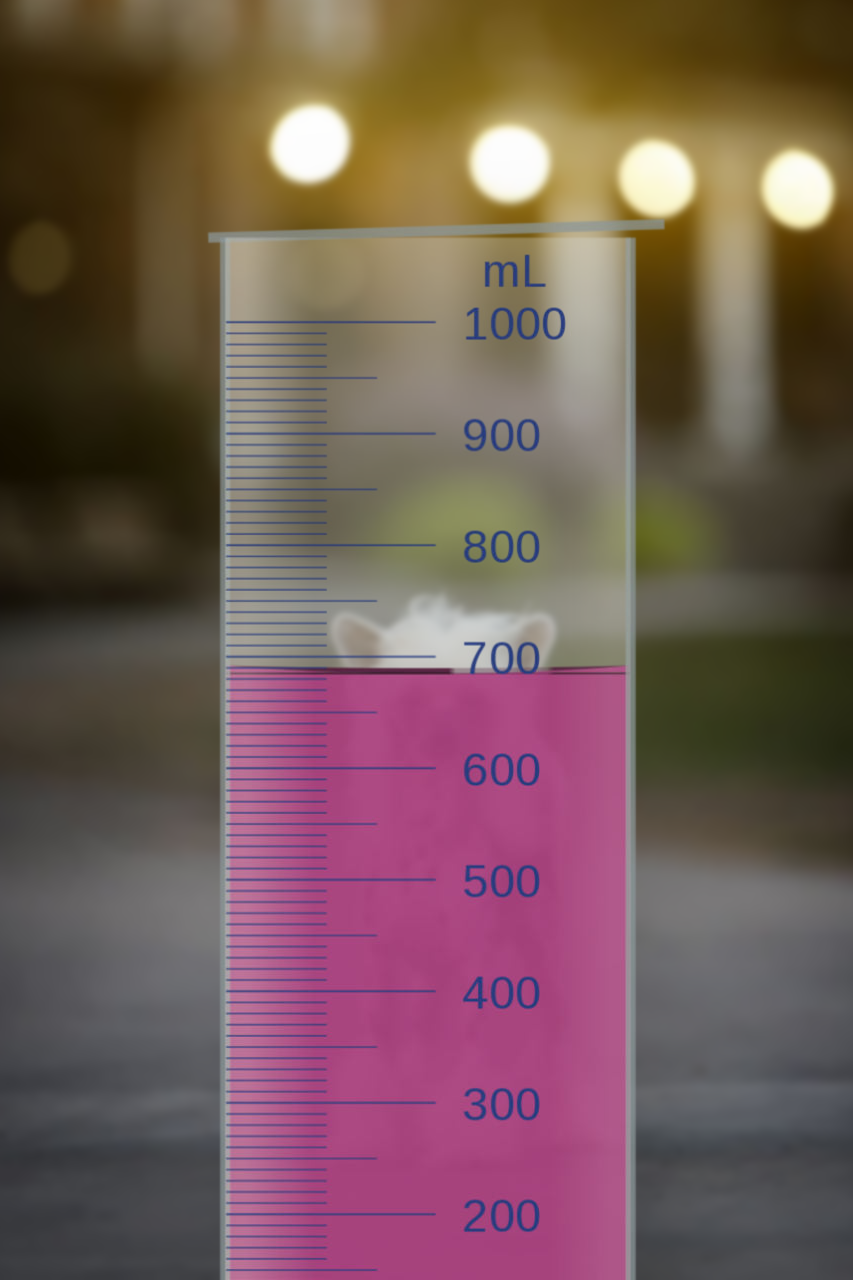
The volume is 685 mL
